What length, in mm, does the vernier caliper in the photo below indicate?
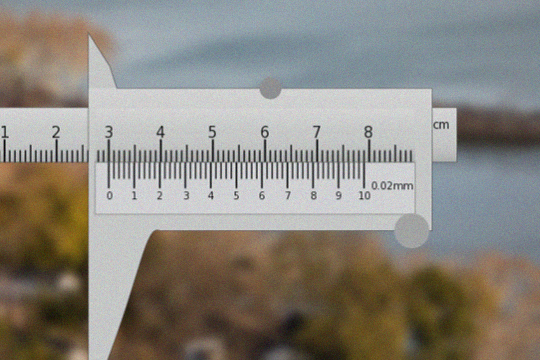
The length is 30.0 mm
